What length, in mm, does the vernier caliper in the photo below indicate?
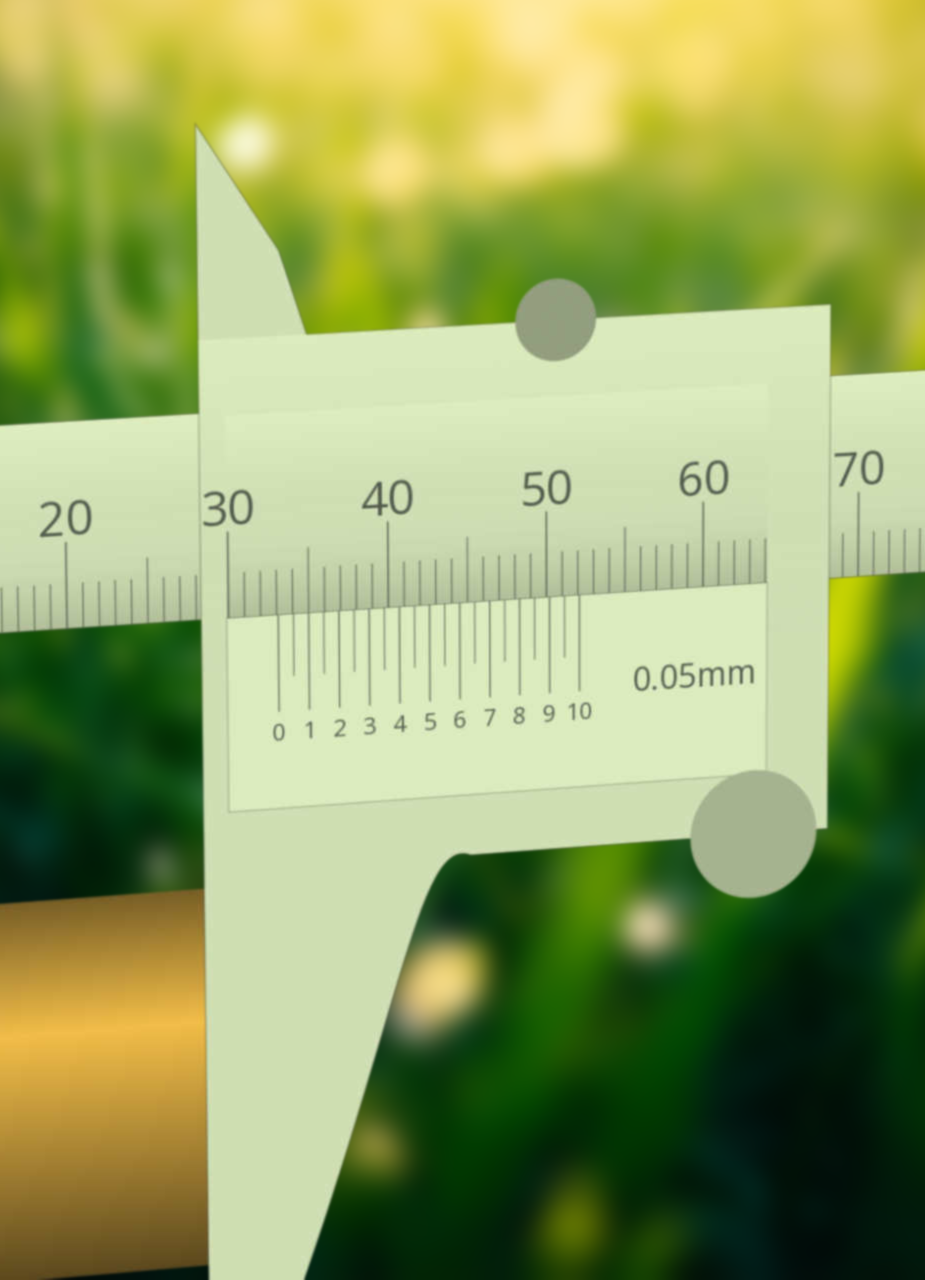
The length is 33.1 mm
